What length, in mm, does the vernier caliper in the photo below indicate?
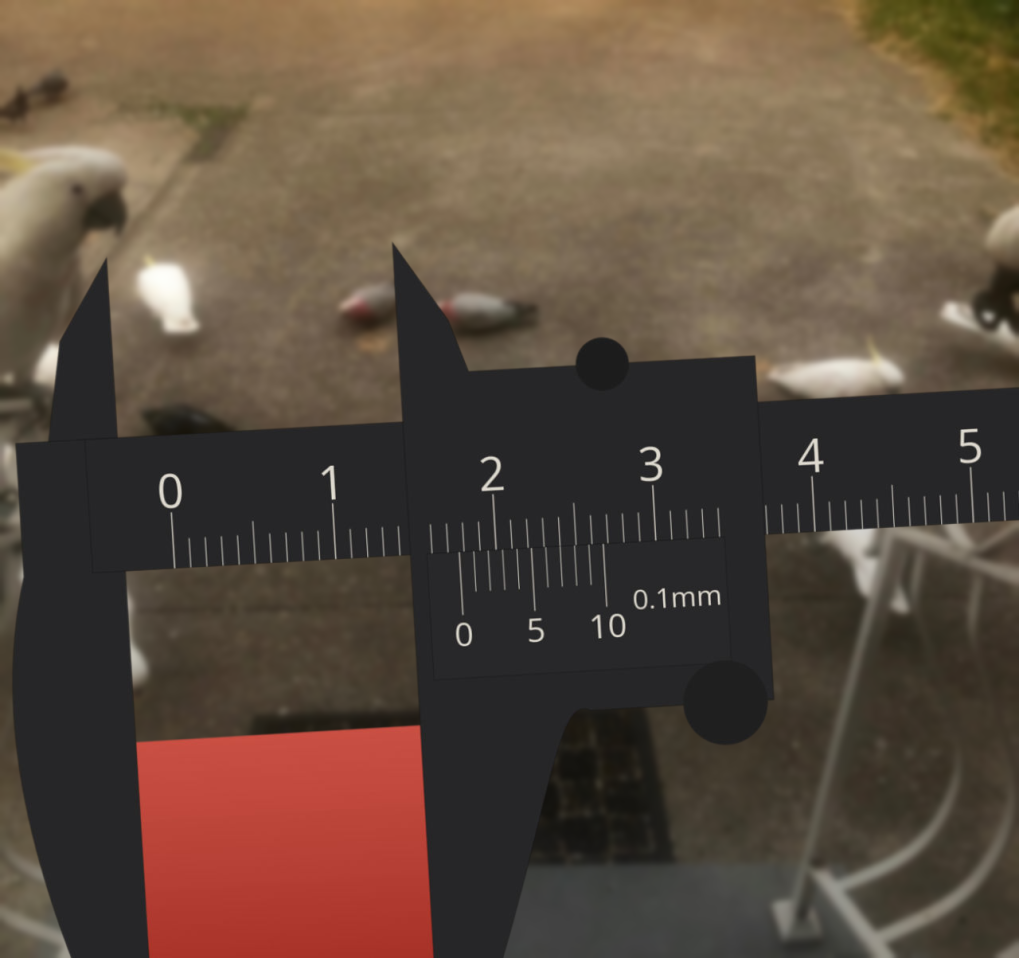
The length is 17.7 mm
